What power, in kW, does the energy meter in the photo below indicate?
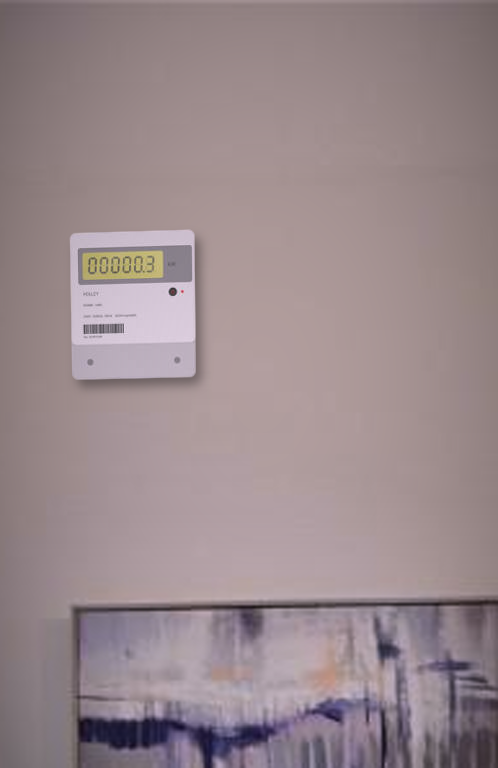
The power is 0.3 kW
